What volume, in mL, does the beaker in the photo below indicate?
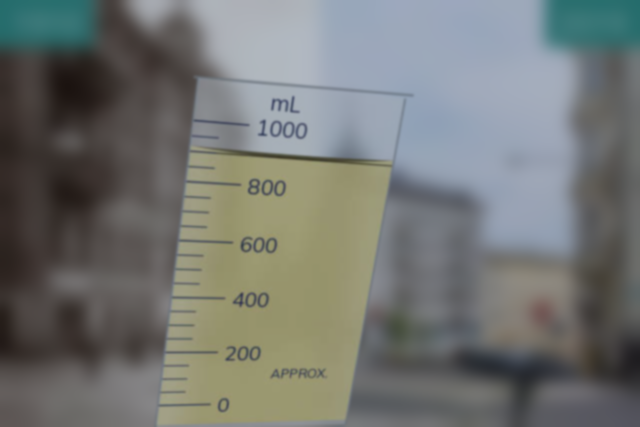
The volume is 900 mL
